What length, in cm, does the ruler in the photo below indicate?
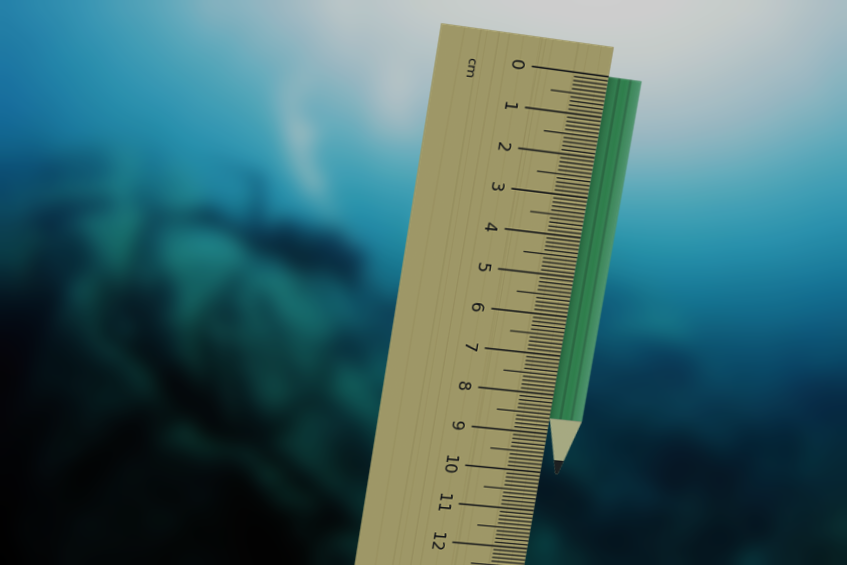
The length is 10 cm
